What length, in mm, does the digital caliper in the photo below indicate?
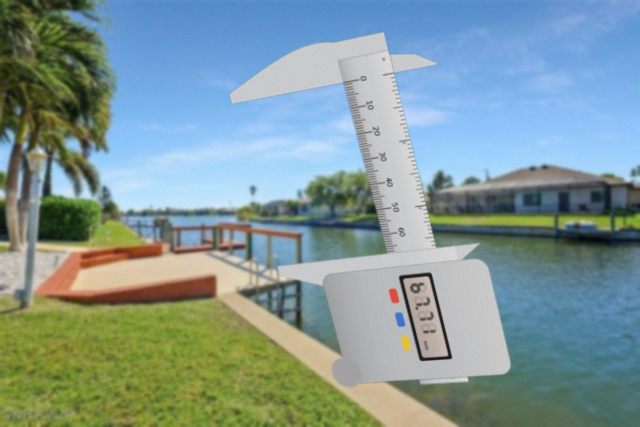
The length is 67.71 mm
